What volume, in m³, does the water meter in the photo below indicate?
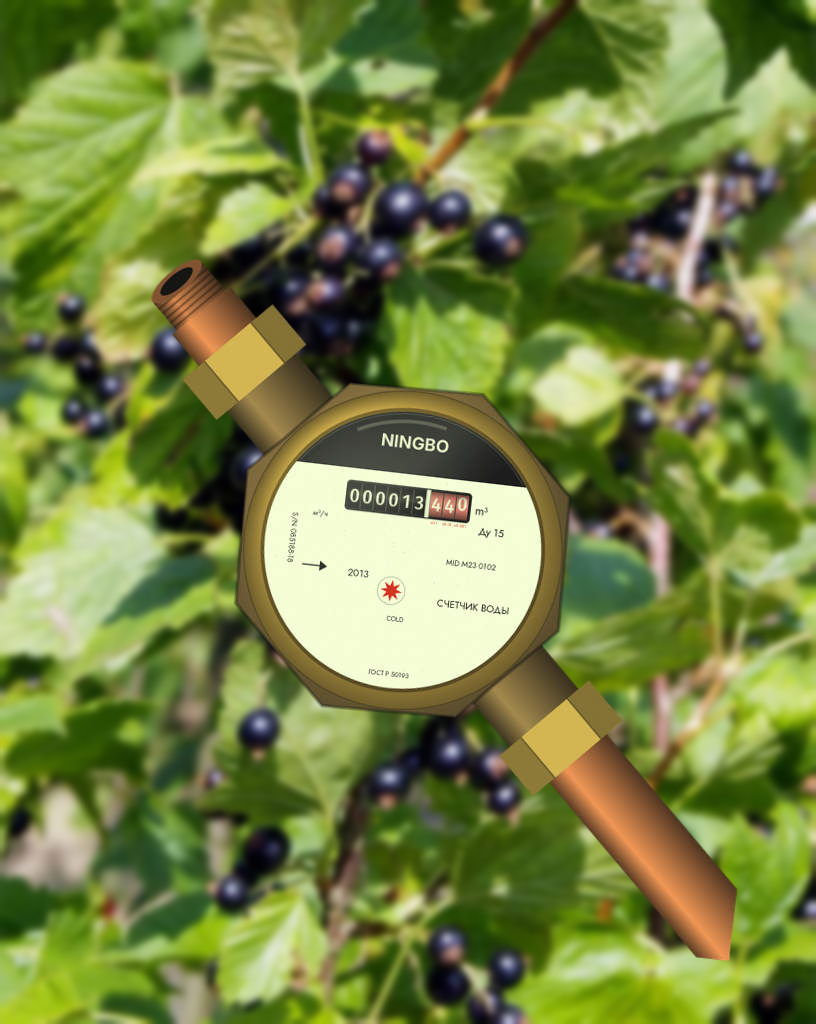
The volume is 13.440 m³
